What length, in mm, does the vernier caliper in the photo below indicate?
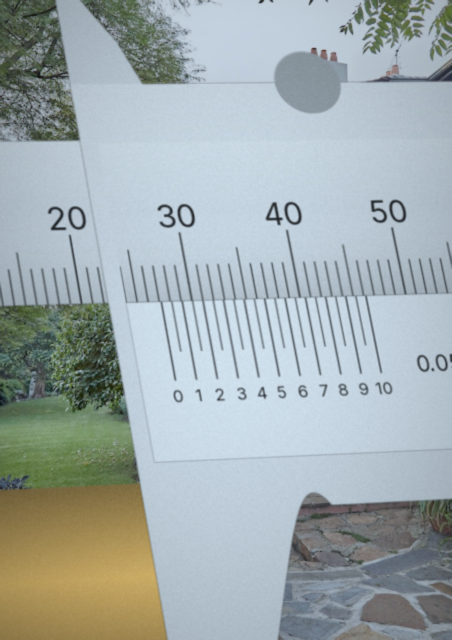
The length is 27.2 mm
